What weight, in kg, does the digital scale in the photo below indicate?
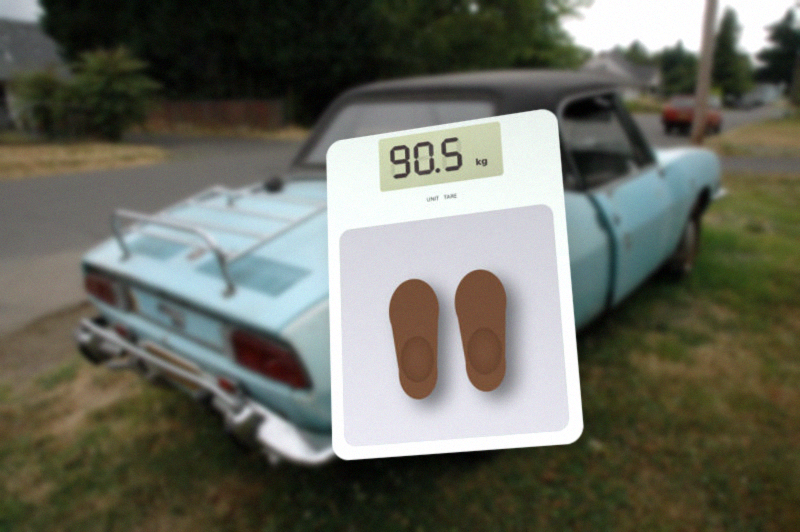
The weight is 90.5 kg
